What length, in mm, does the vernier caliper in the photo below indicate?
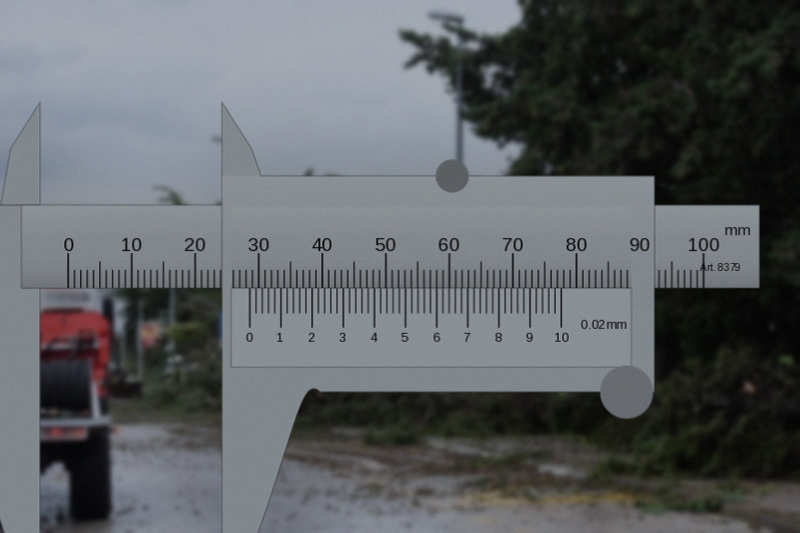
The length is 28.6 mm
